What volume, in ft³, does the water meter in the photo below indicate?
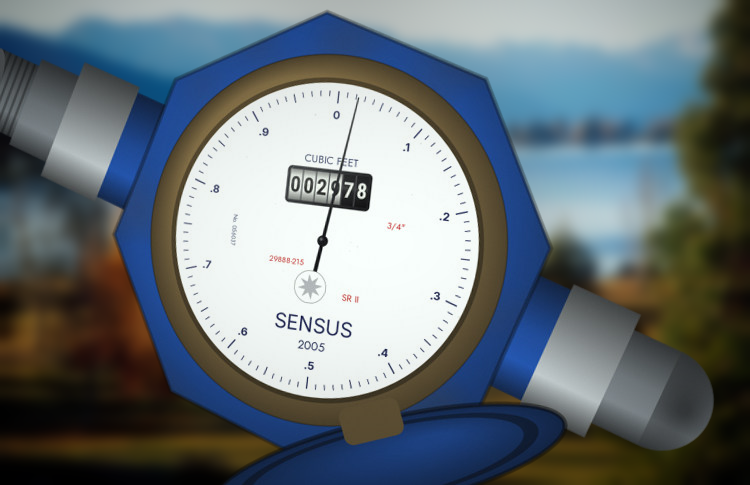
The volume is 2978.02 ft³
